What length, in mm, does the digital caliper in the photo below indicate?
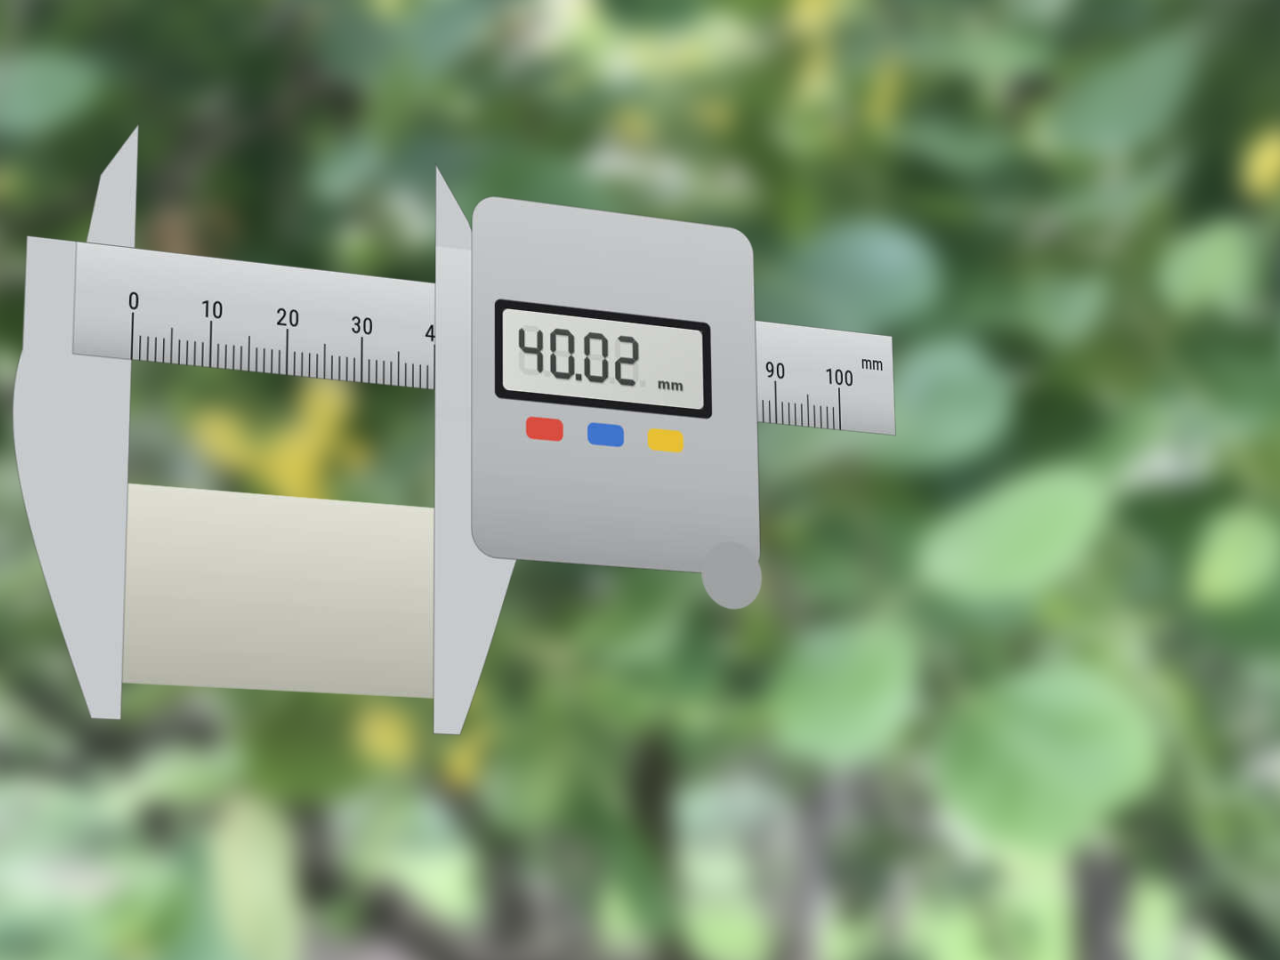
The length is 40.02 mm
